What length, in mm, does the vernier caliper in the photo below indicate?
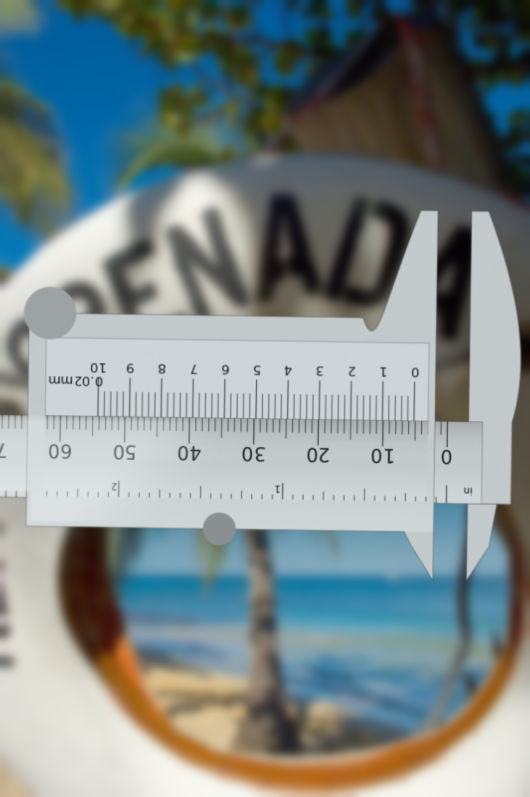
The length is 5.2 mm
